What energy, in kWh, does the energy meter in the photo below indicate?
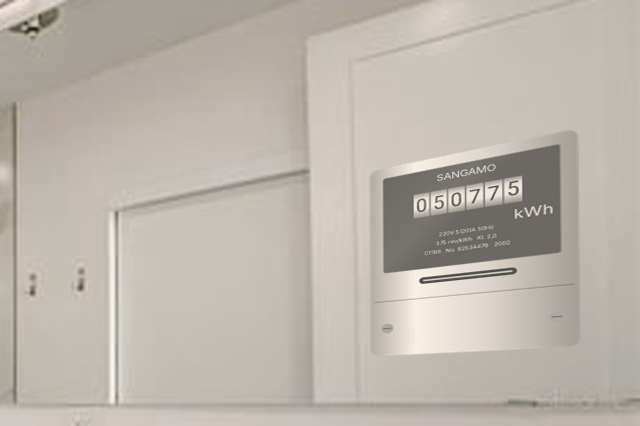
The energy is 50775 kWh
